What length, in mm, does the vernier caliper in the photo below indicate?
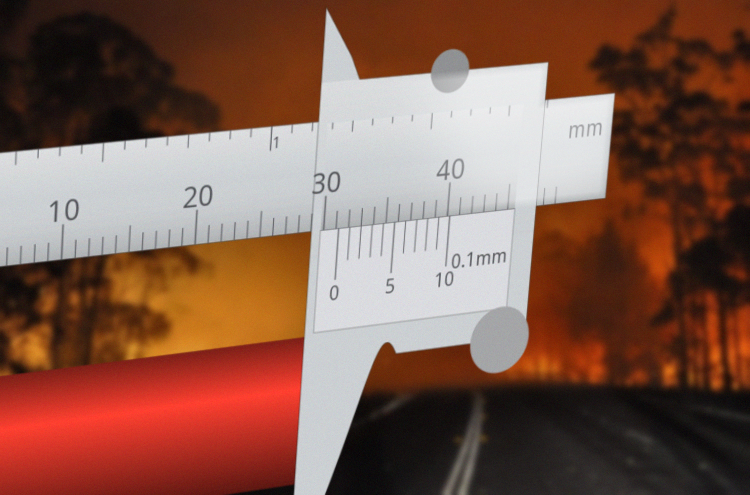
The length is 31.2 mm
